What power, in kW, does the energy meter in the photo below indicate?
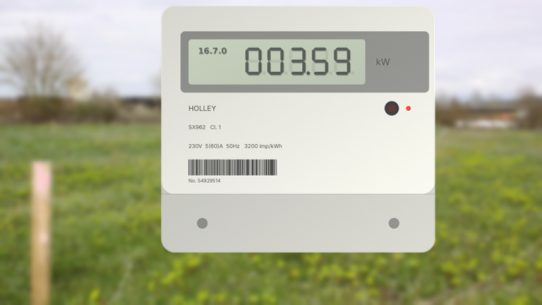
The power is 3.59 kW
